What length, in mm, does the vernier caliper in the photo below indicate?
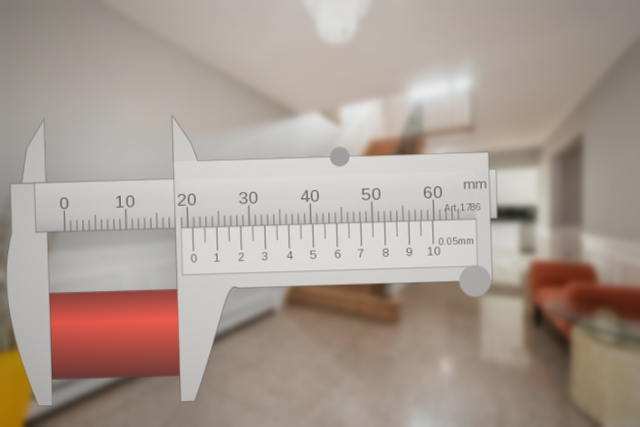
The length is 20.8 mm
